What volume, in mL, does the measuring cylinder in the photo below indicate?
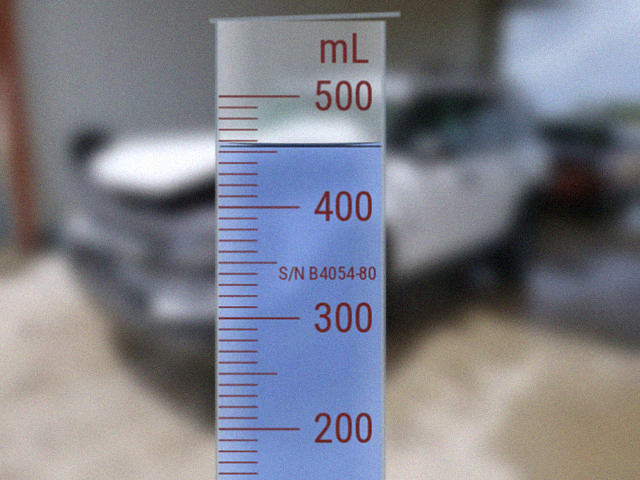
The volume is 455 mL
